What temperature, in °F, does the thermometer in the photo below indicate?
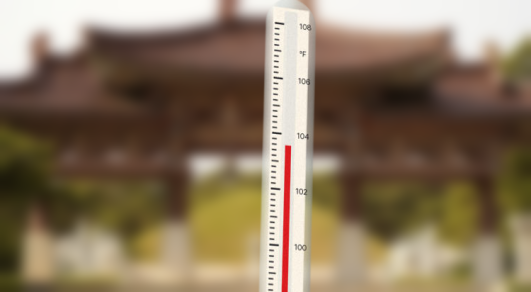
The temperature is 103.6 °F
